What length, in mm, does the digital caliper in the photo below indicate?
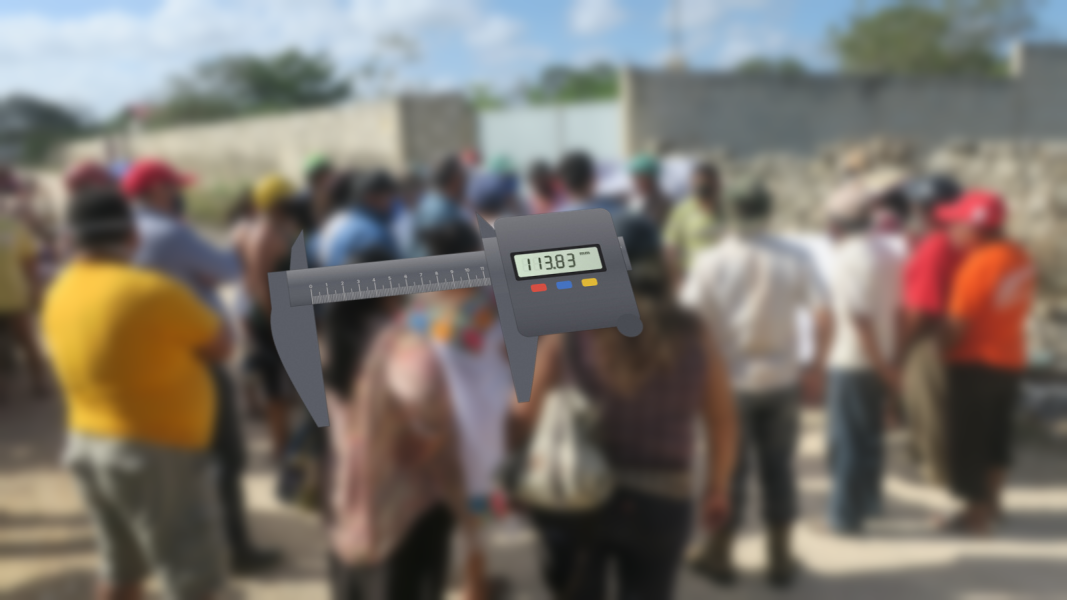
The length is 113.83 mm
